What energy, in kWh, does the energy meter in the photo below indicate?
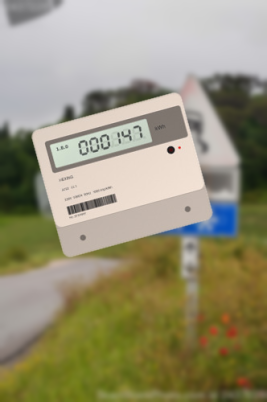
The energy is 147 kWh
